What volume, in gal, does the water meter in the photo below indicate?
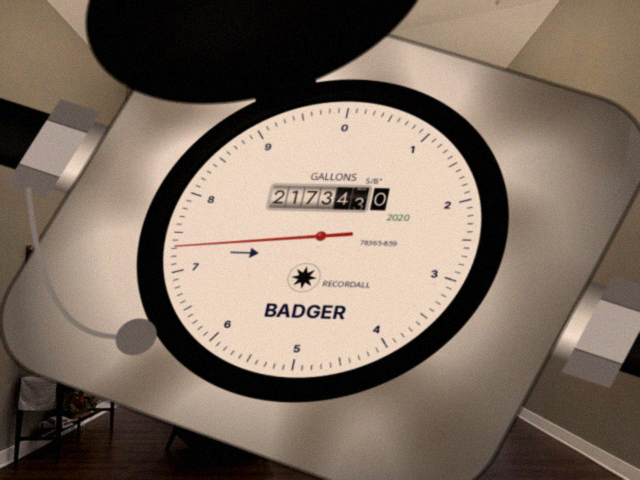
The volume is 2173427.3 gal
